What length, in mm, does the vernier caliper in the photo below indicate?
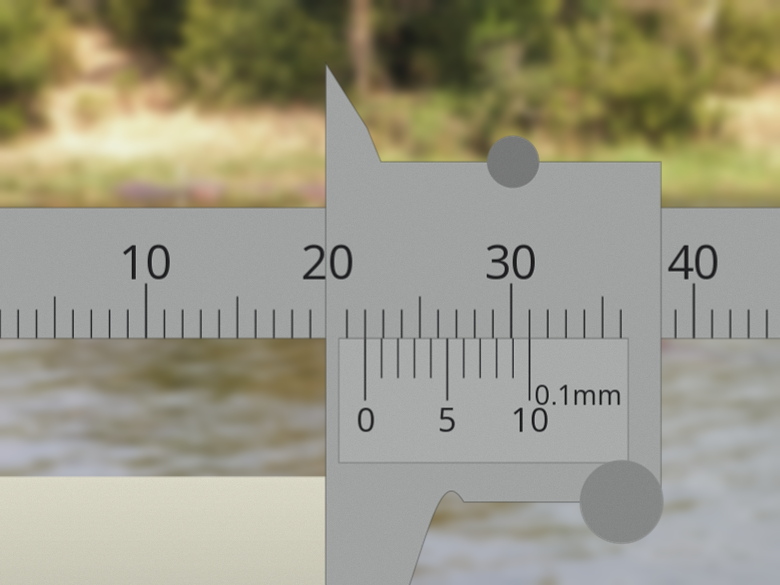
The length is 22.0 mm
